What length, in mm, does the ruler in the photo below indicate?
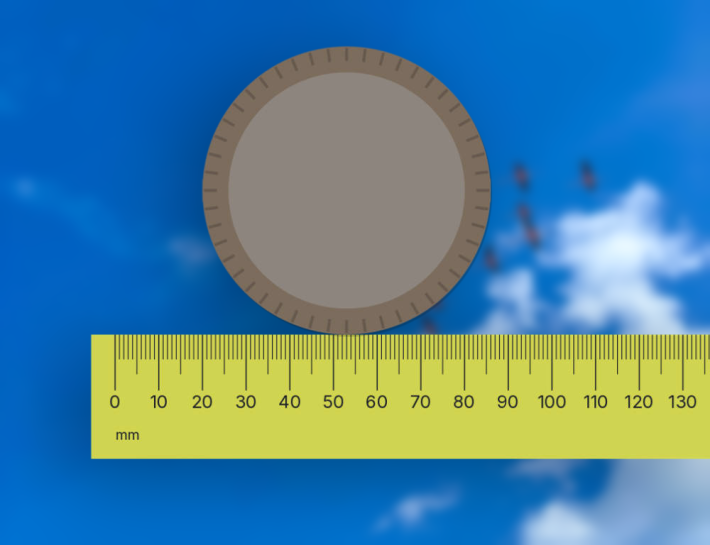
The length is 66 mm
